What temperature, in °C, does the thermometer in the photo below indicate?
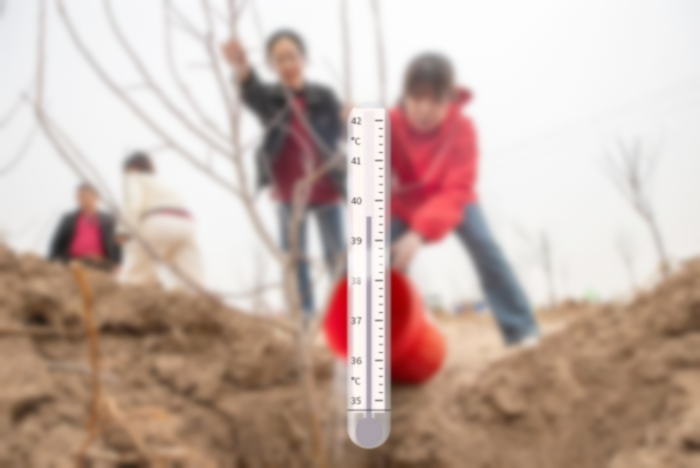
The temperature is 39.6 °C
